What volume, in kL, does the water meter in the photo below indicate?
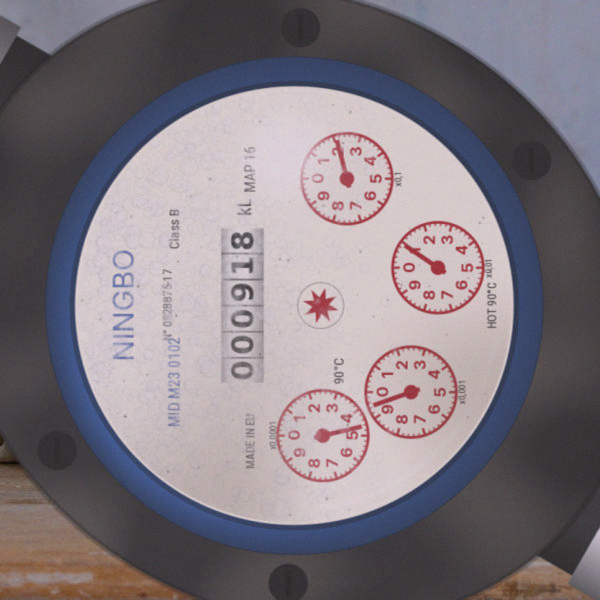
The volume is 918.2094 kL
